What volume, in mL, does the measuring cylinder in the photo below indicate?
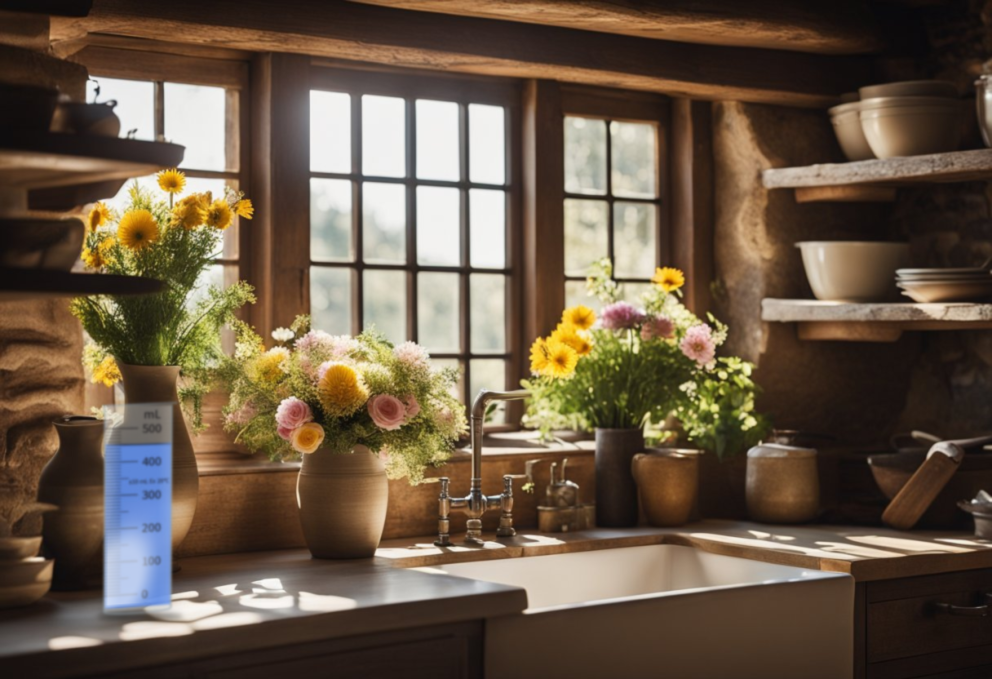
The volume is 450 mL
